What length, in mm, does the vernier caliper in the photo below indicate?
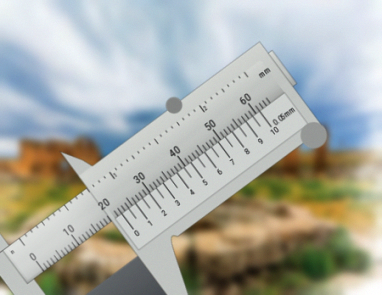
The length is 22.0 mm
